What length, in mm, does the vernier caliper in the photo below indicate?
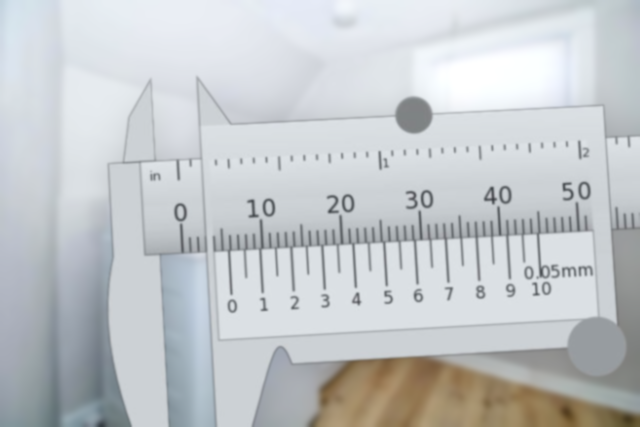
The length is 5.8 mm
